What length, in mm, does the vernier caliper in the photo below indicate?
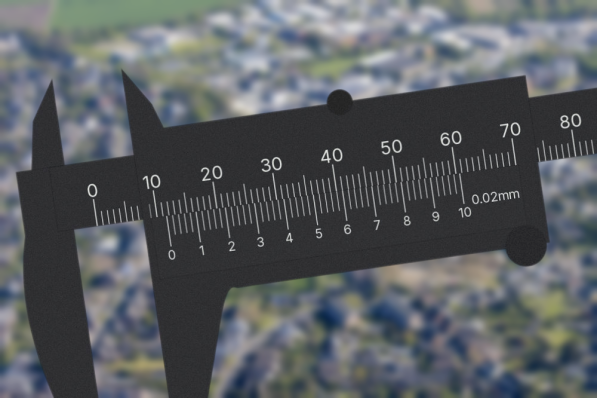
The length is 11.6 mm
